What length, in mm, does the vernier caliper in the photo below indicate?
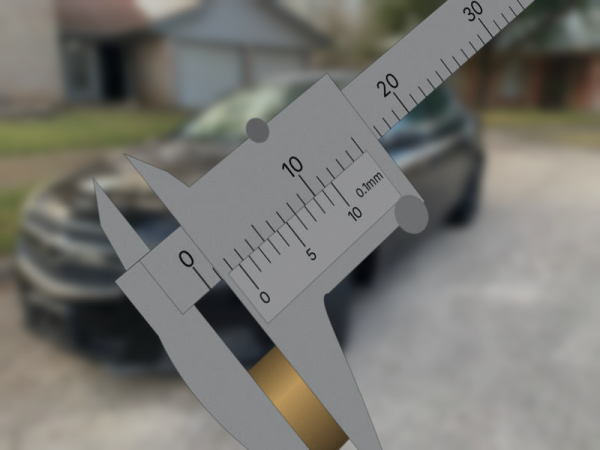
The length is 2.6 mm
